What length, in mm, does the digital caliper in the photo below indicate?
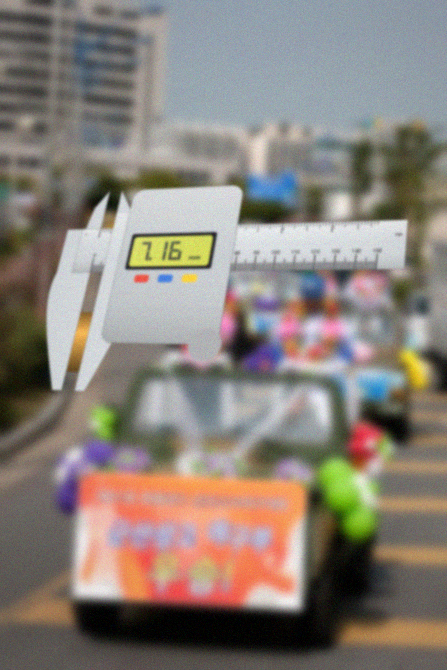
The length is 7.16 mm
